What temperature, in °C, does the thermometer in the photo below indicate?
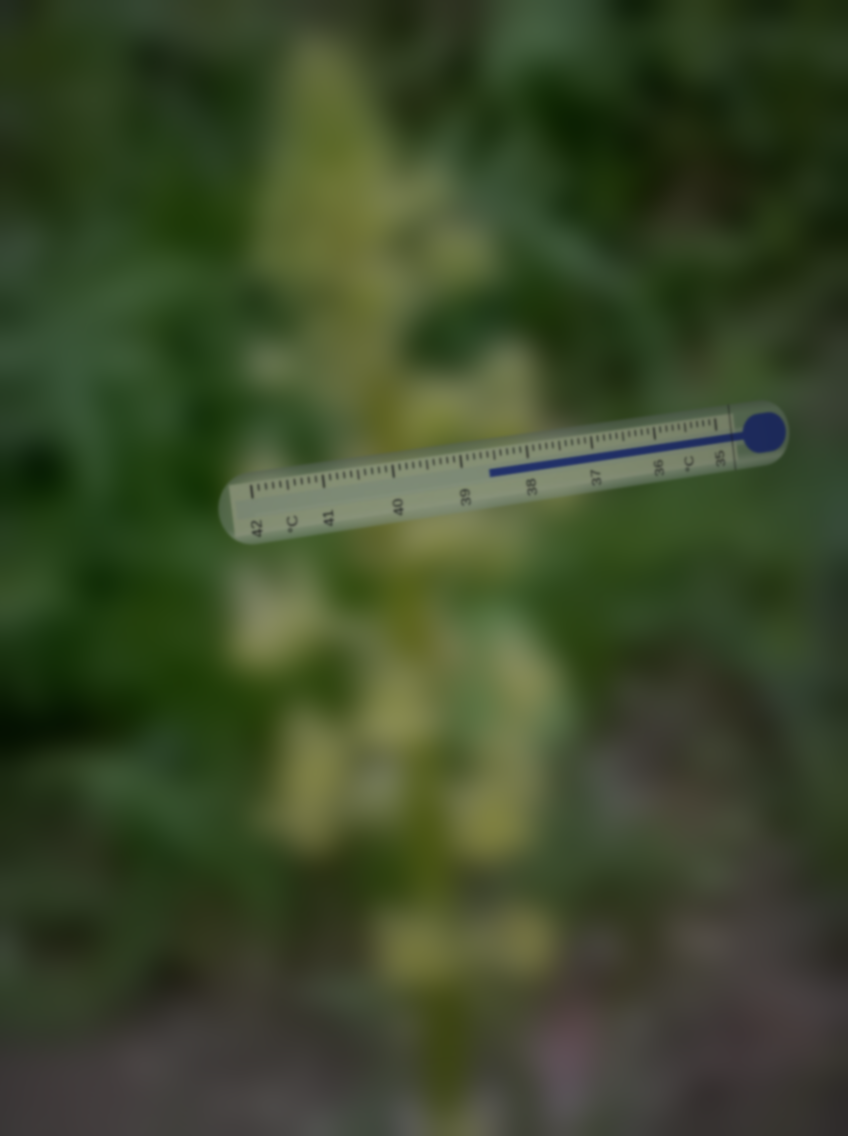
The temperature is 38.6 °C
